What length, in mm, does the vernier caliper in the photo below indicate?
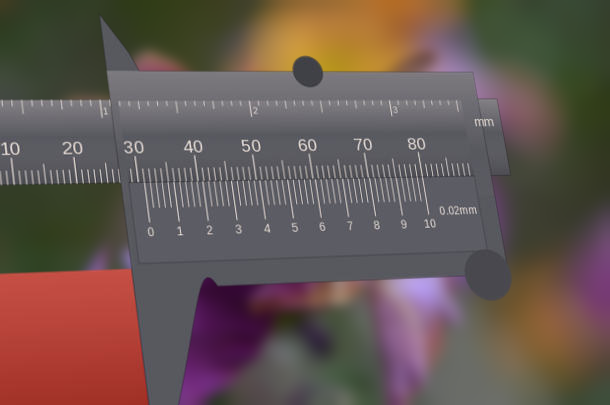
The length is 31.0 mm
